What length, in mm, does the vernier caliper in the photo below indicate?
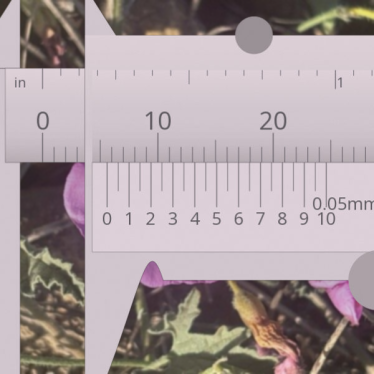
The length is 5.6 mm
